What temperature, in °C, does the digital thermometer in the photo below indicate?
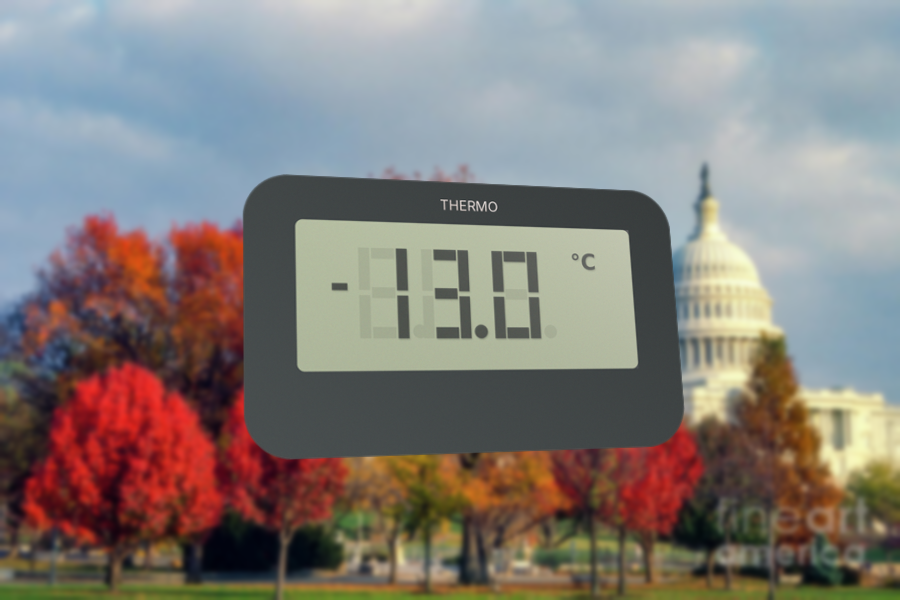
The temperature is -13.0 °C
